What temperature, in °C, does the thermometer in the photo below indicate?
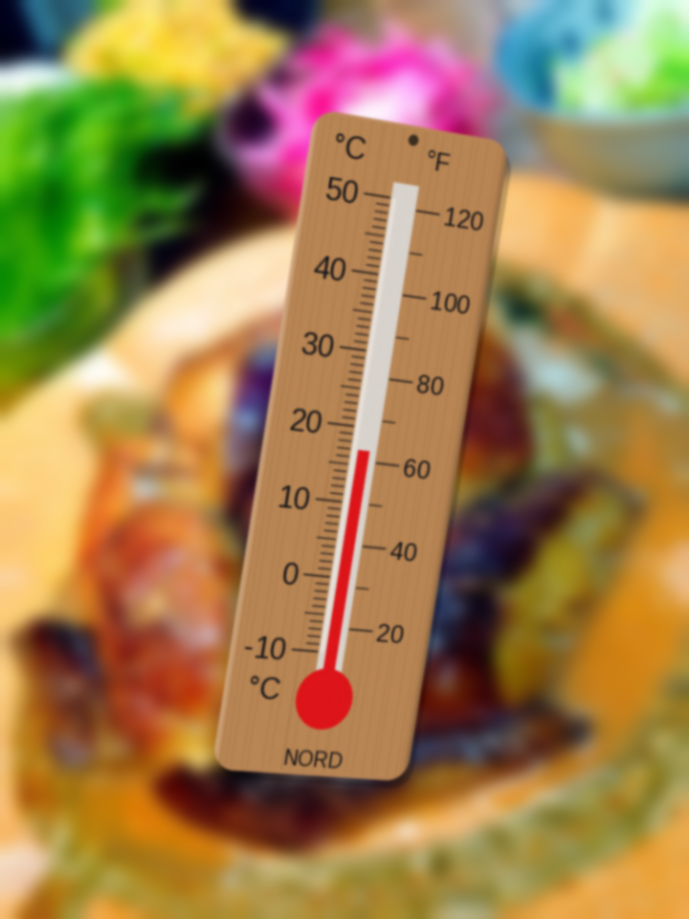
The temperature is 17 °C
